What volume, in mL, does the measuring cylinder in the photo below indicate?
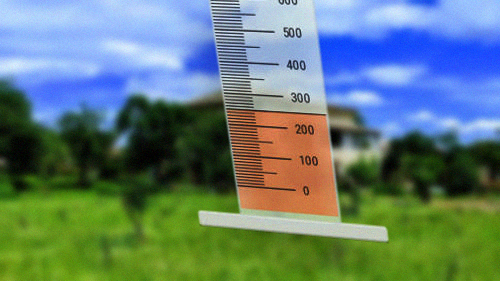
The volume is 250 mL
